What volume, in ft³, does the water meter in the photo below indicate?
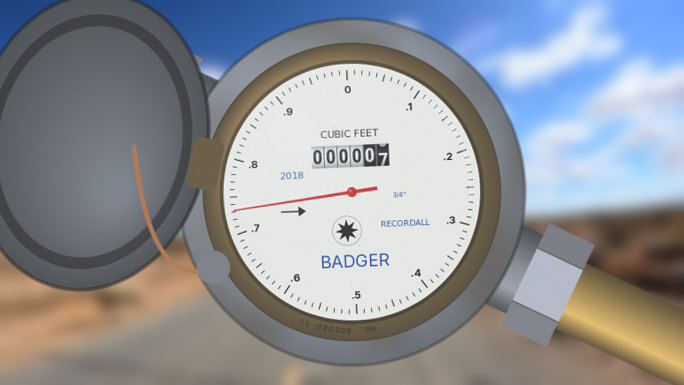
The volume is 6.73 ft³
